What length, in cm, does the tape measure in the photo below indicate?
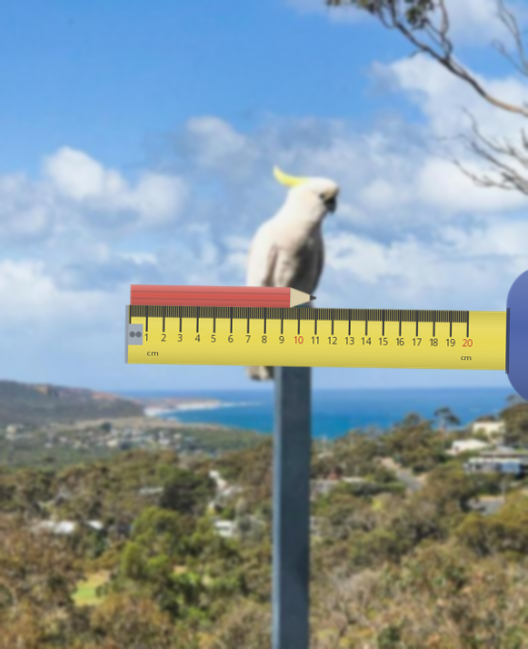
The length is 11 cm
